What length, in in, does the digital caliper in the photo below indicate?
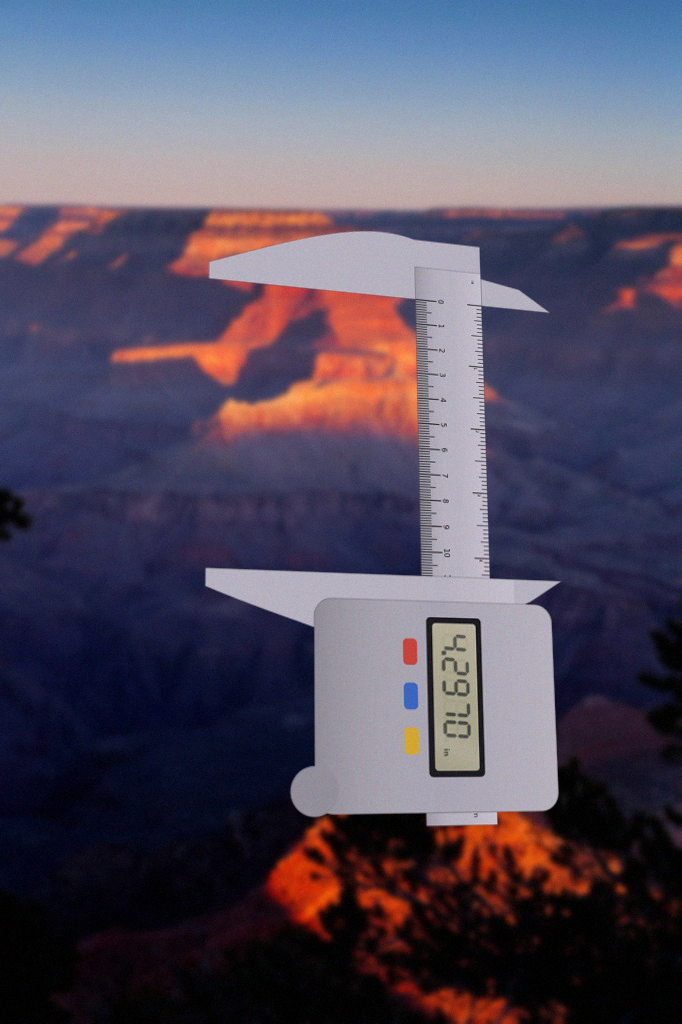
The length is 4.2970 in
